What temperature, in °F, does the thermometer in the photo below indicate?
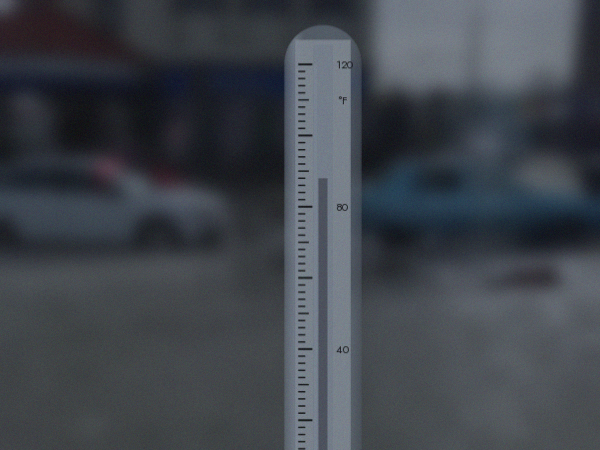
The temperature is 88 °F
